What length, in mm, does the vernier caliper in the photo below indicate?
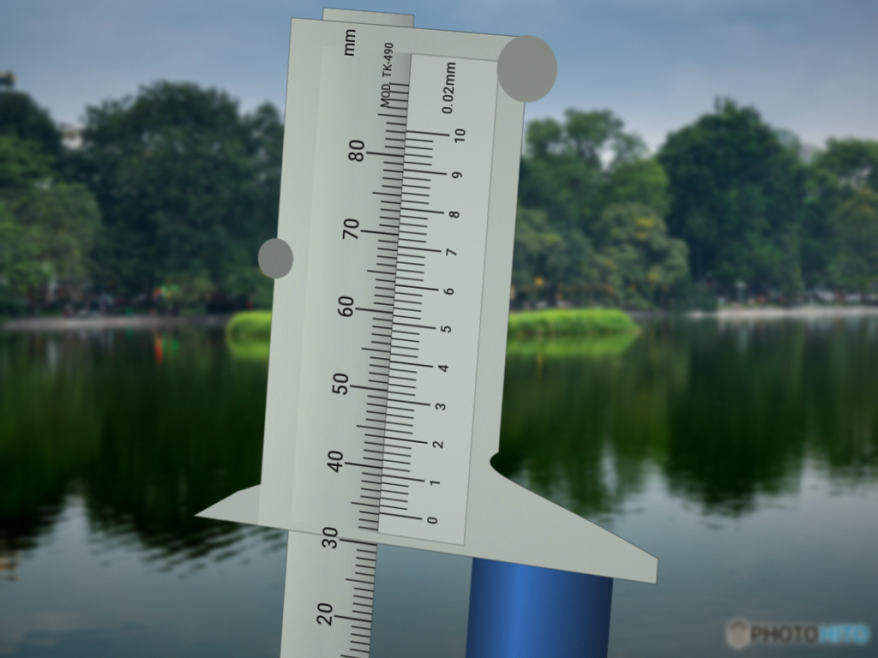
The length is 34.2 mm
